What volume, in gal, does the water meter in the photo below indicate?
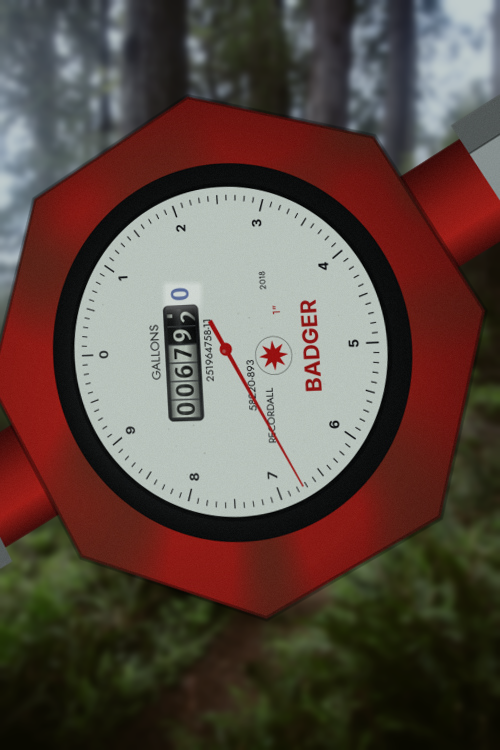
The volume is 67916.7 gal
